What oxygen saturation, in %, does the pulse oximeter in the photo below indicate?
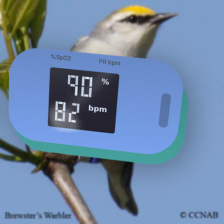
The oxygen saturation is 90 %
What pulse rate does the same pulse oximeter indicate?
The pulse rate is 82 bpm
